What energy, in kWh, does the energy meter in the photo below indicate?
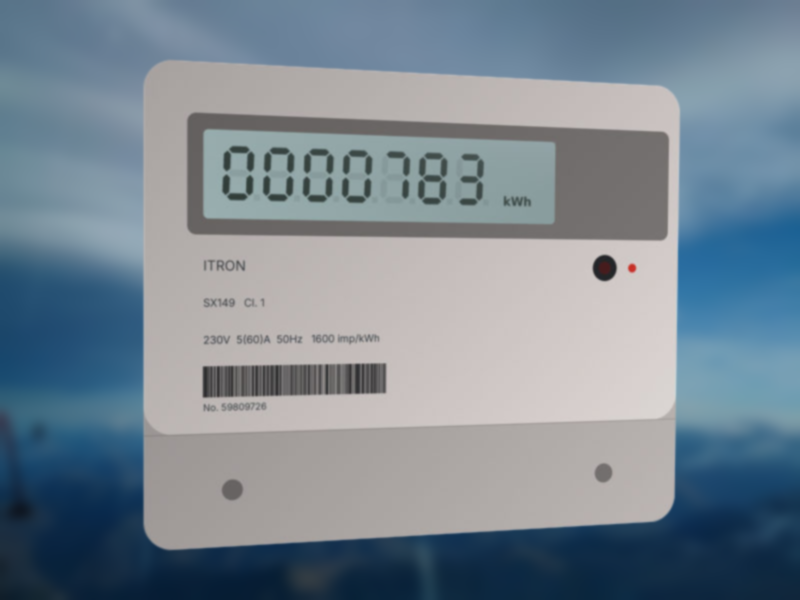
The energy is 783 kWh
